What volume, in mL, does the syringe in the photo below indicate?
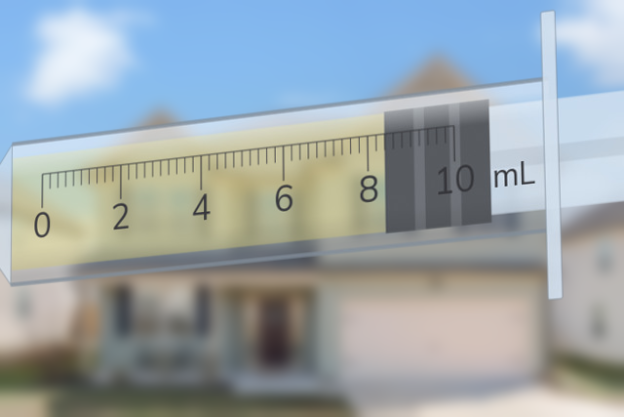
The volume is 8.4 mL
